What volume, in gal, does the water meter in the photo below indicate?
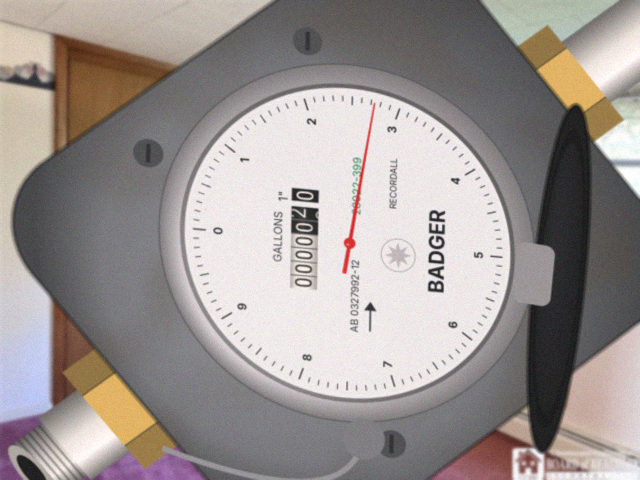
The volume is 22.7 gal
